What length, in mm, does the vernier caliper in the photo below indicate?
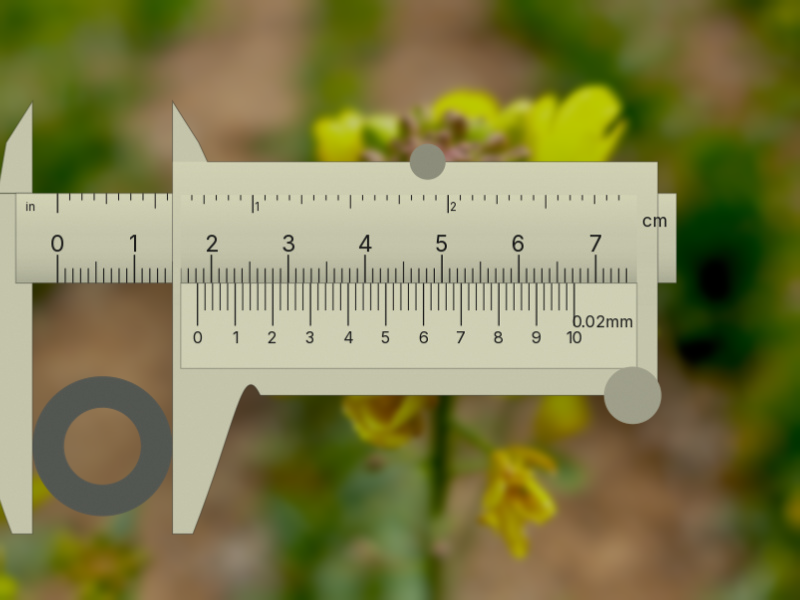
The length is 18.2 mm
